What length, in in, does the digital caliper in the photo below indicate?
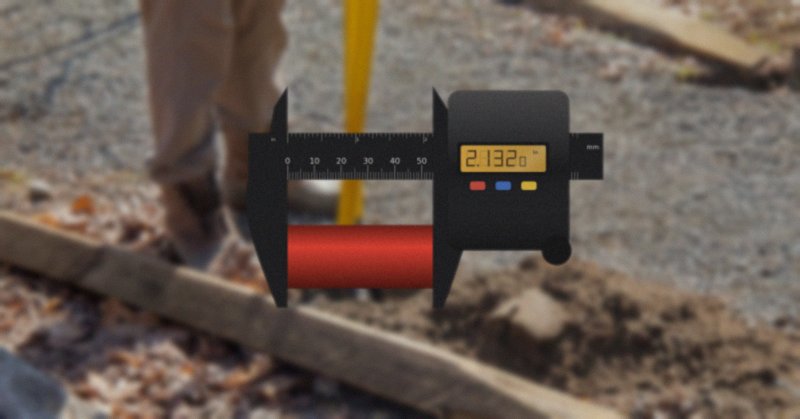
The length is 2.1320 in
